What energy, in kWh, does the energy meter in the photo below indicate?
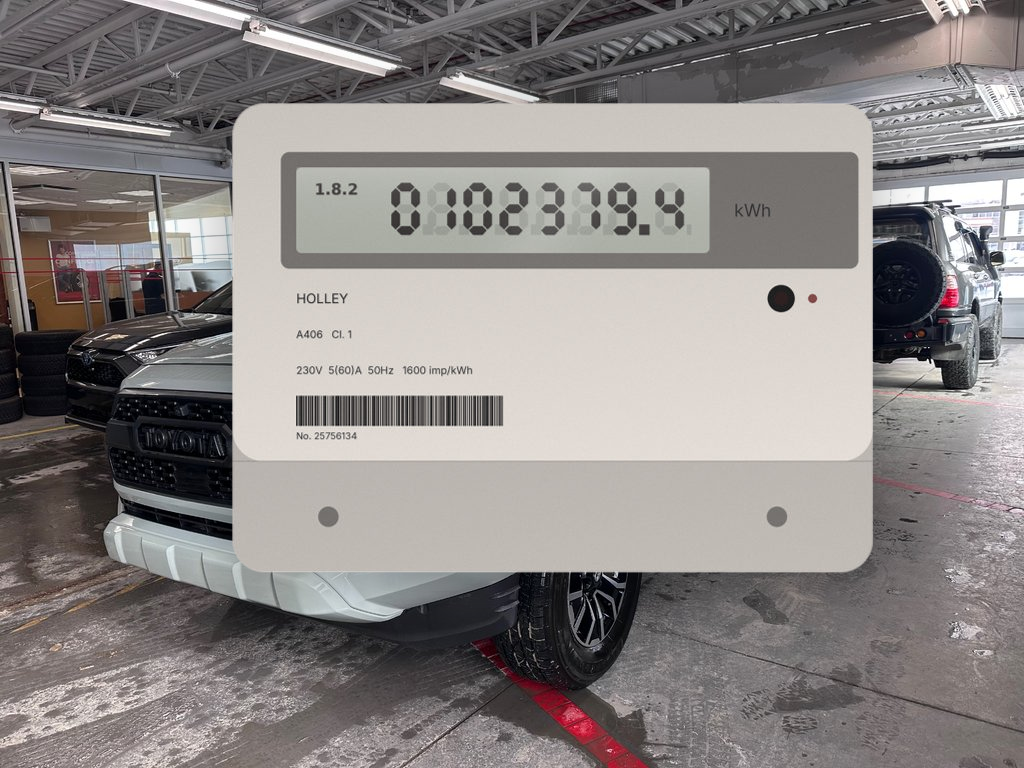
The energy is 102379.4 kWh
